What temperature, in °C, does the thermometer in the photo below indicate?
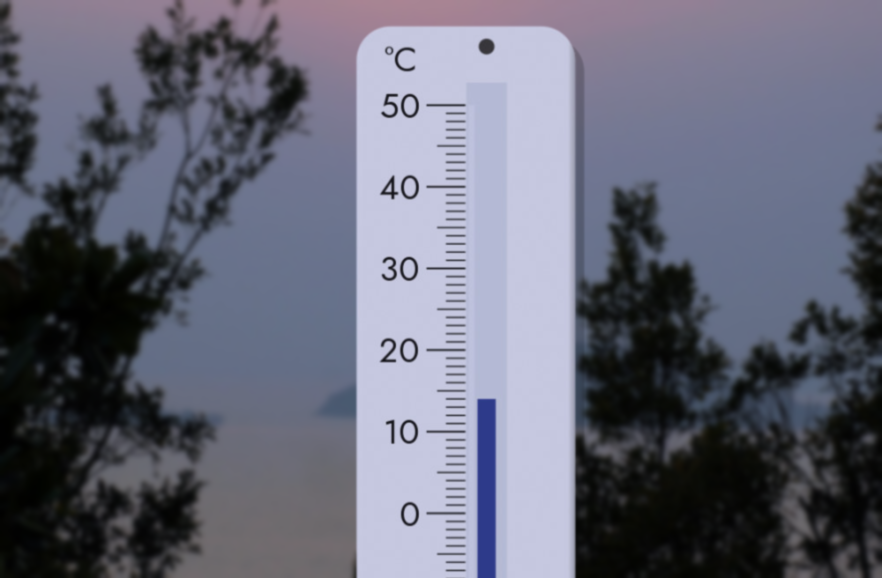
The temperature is 14 °C
